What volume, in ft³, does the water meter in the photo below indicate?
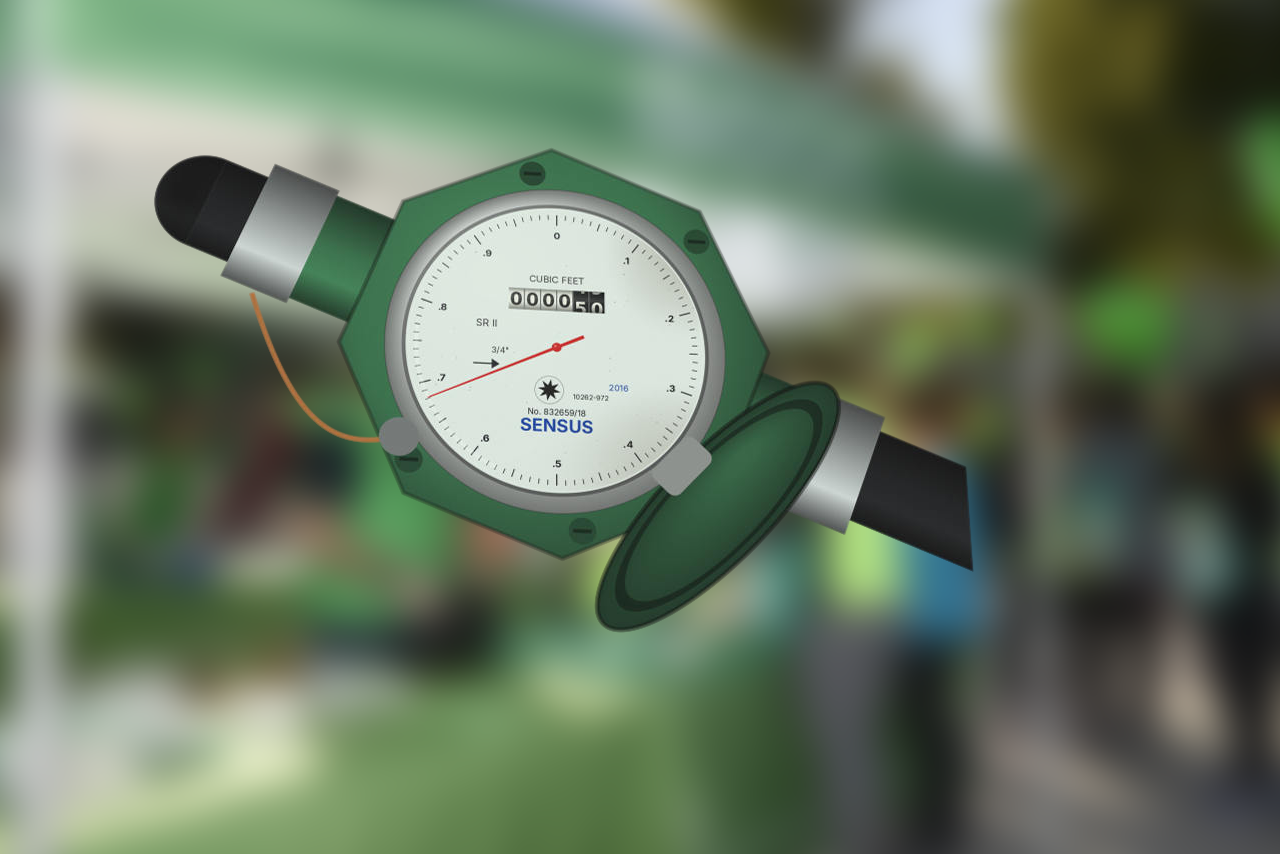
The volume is 49.68 ft³
